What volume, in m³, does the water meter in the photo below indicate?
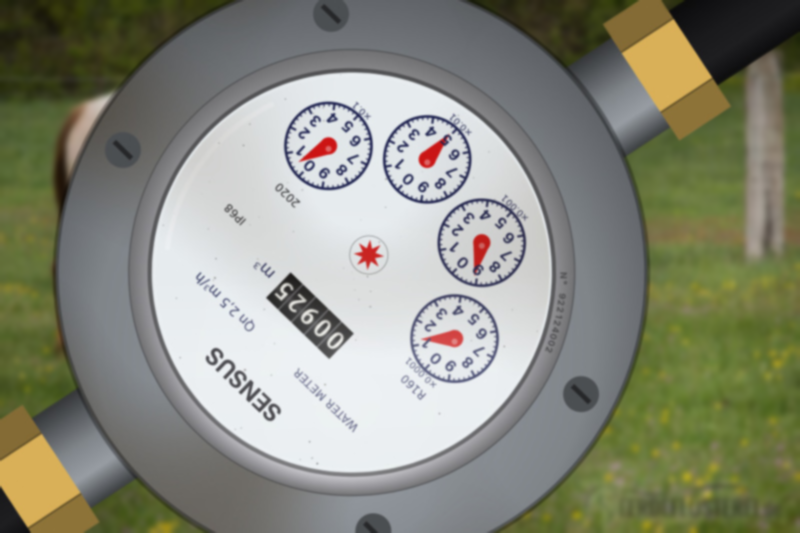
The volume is 925.0491 m³
